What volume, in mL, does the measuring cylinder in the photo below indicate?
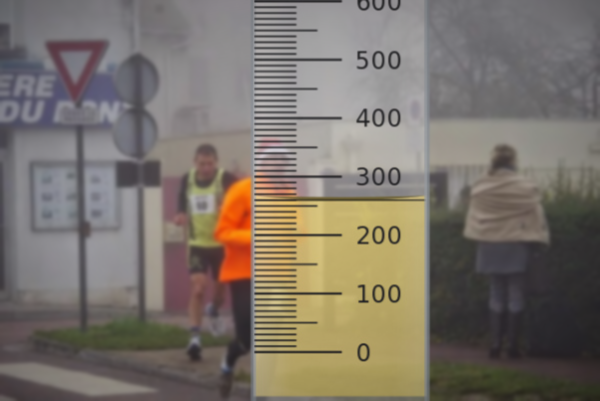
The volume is 260 mL
